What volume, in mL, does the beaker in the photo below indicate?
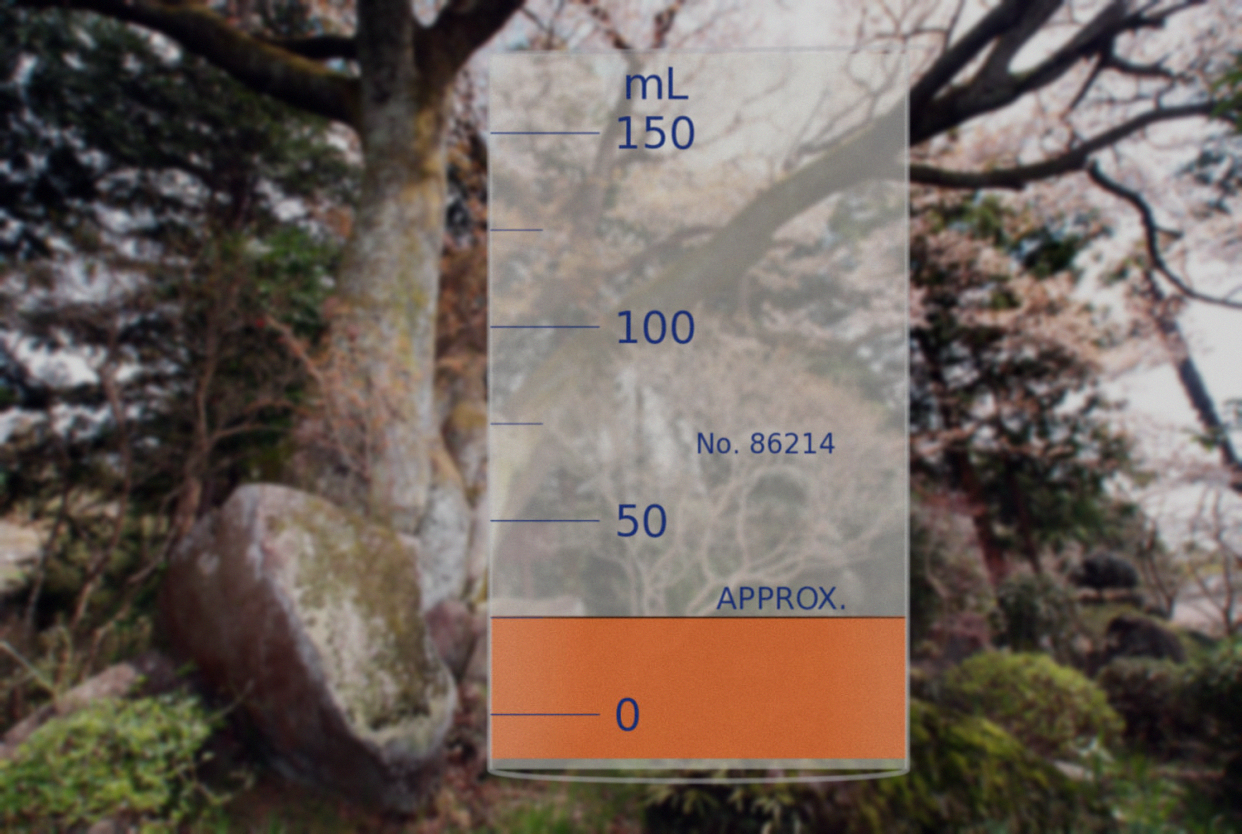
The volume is 25 mL
